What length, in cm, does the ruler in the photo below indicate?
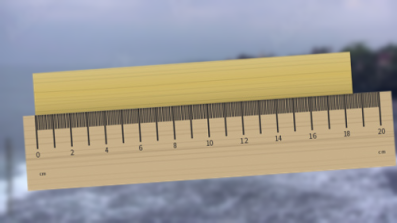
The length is 18.5 cm
